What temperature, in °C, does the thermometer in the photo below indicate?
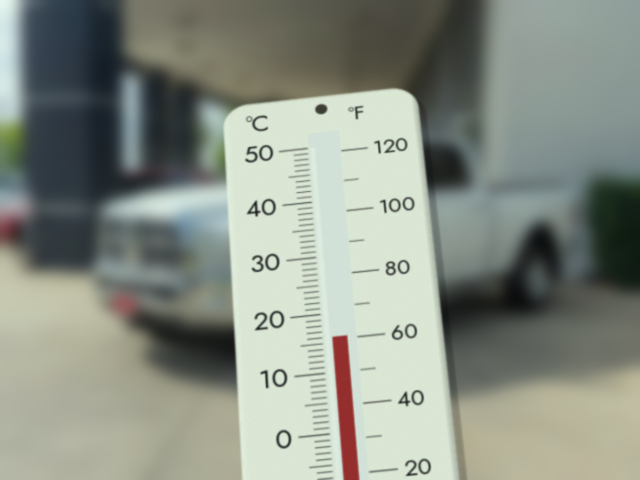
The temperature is 16 °C
